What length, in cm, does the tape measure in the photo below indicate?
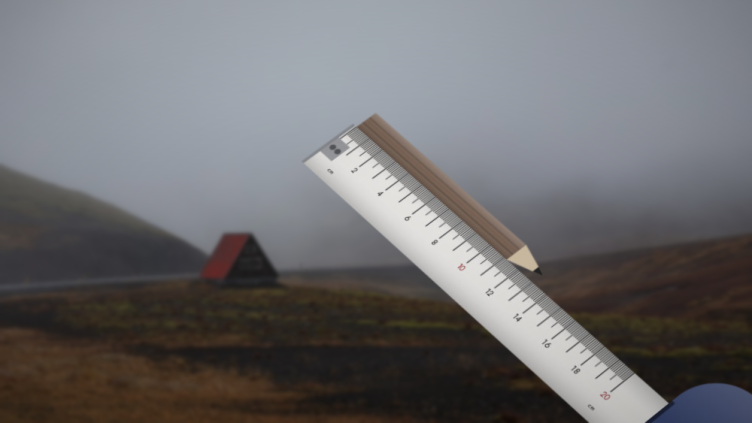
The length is 13 cm
